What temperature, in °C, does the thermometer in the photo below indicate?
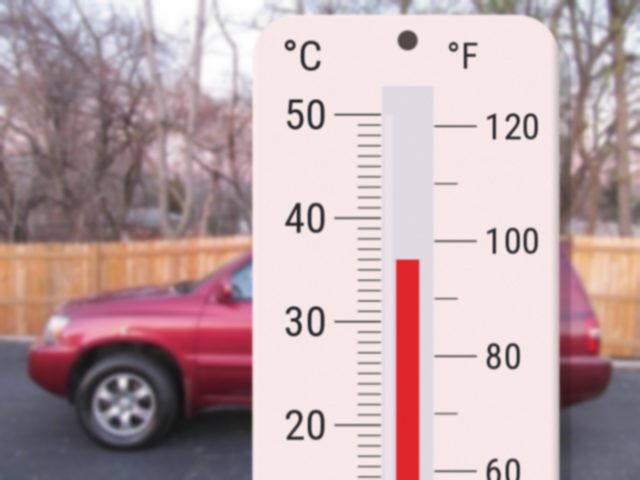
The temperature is 36 °C
